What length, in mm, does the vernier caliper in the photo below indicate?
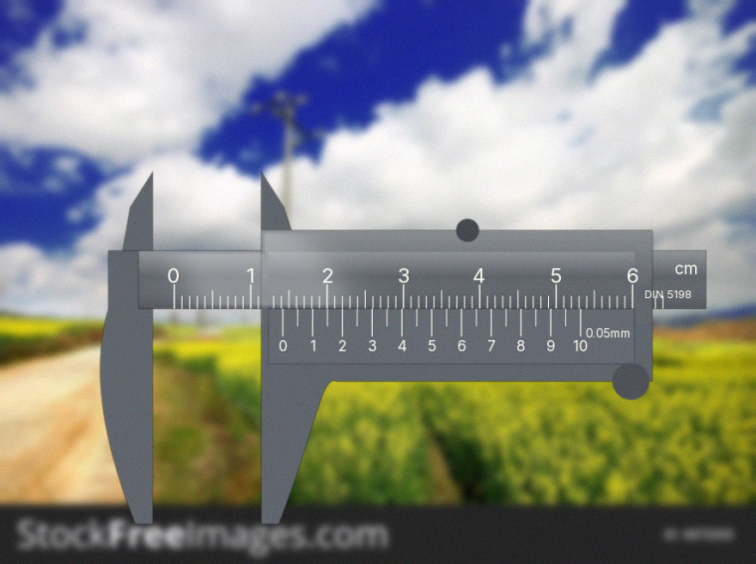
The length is 14.2 mm
